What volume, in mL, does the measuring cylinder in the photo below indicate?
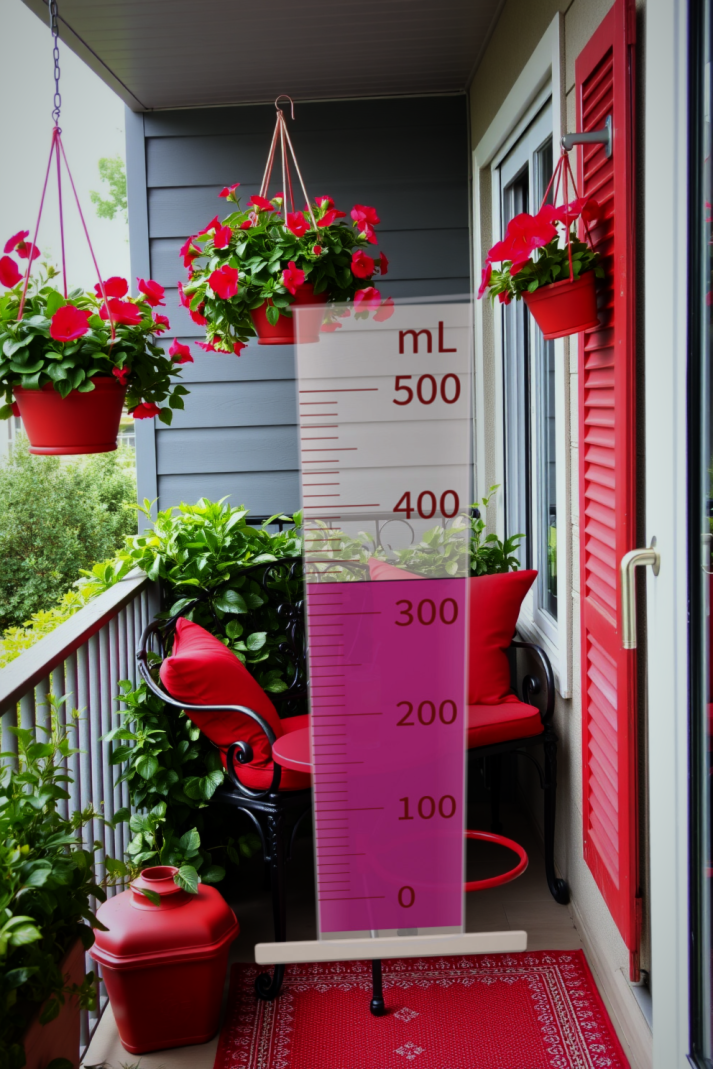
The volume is 330 mL
